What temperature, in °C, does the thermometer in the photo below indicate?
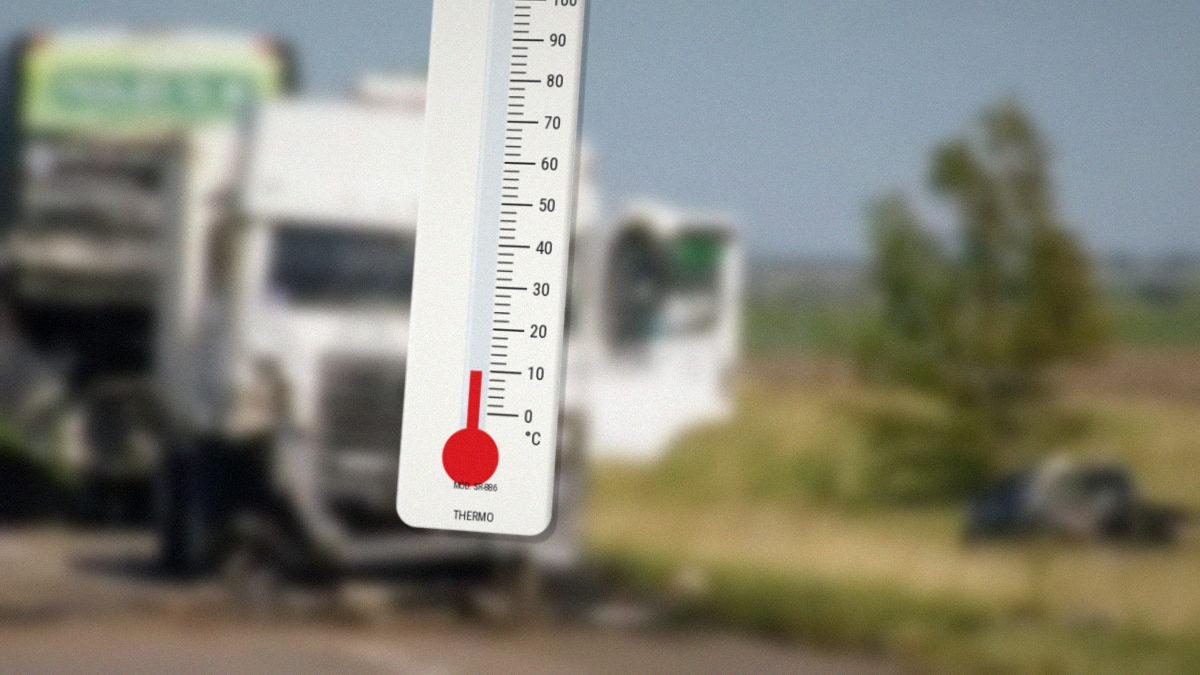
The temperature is 10 °C
